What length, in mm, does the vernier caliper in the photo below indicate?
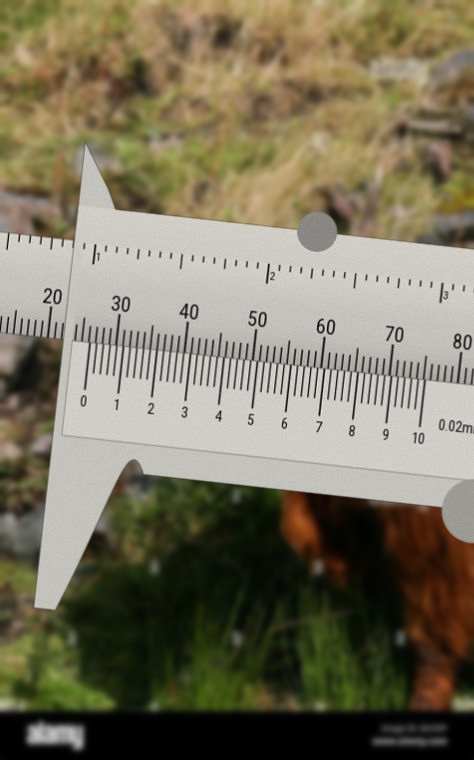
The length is 26.2 mm
